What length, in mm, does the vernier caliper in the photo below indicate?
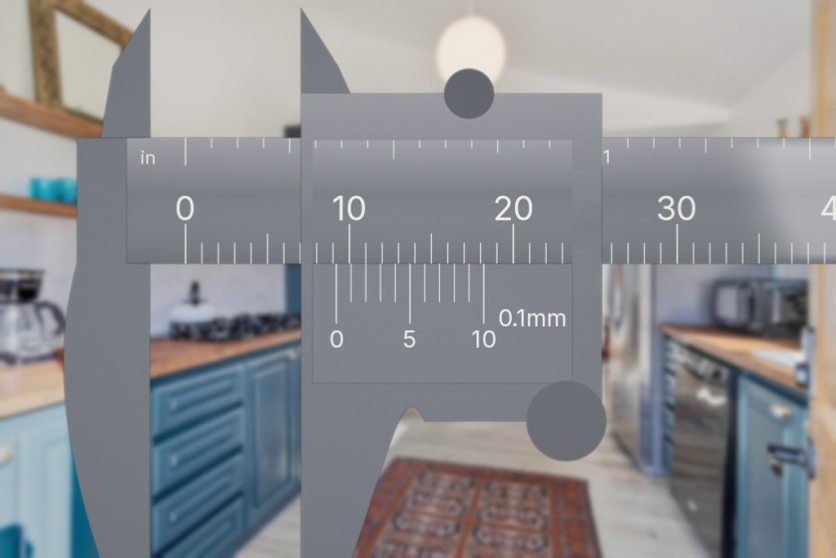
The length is 9.2 mm
